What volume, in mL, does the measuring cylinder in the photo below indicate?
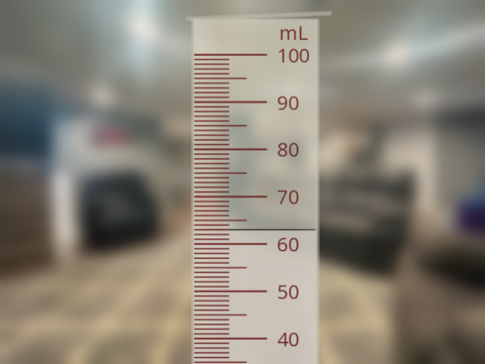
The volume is 63 mL
